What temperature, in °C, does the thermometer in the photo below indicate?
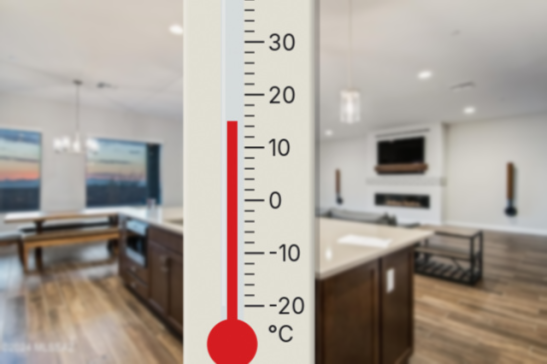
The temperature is 15 °C
